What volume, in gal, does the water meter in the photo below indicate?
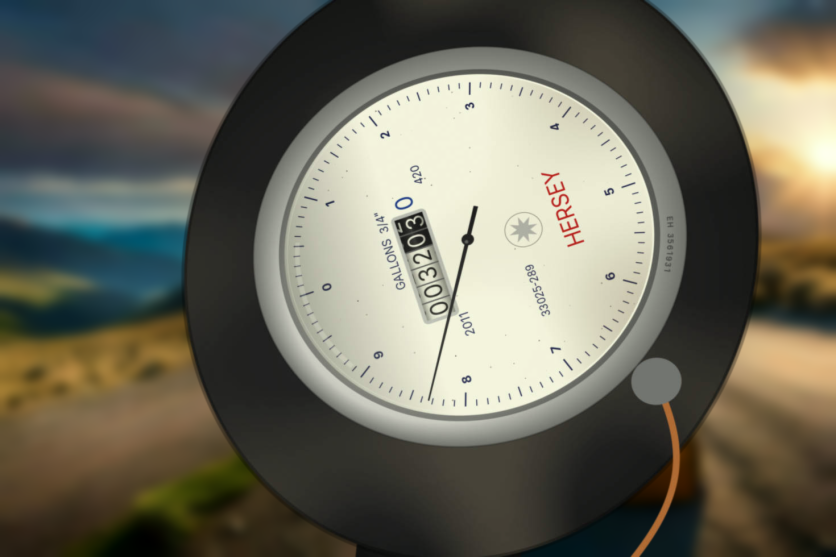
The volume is 32028.3 gal
